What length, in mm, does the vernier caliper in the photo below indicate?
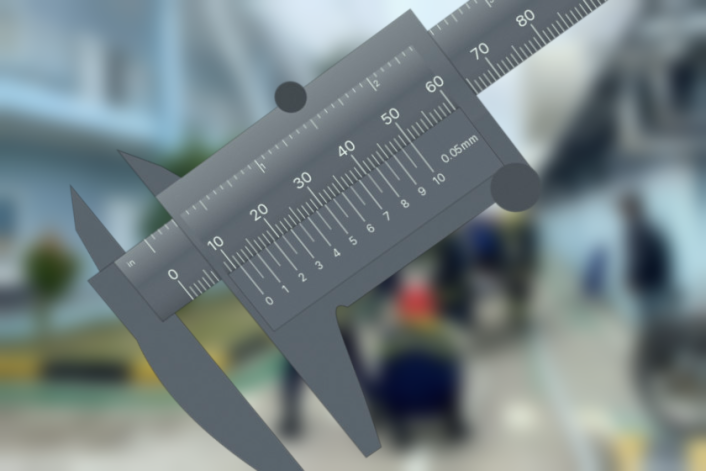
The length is 11.0 mm
